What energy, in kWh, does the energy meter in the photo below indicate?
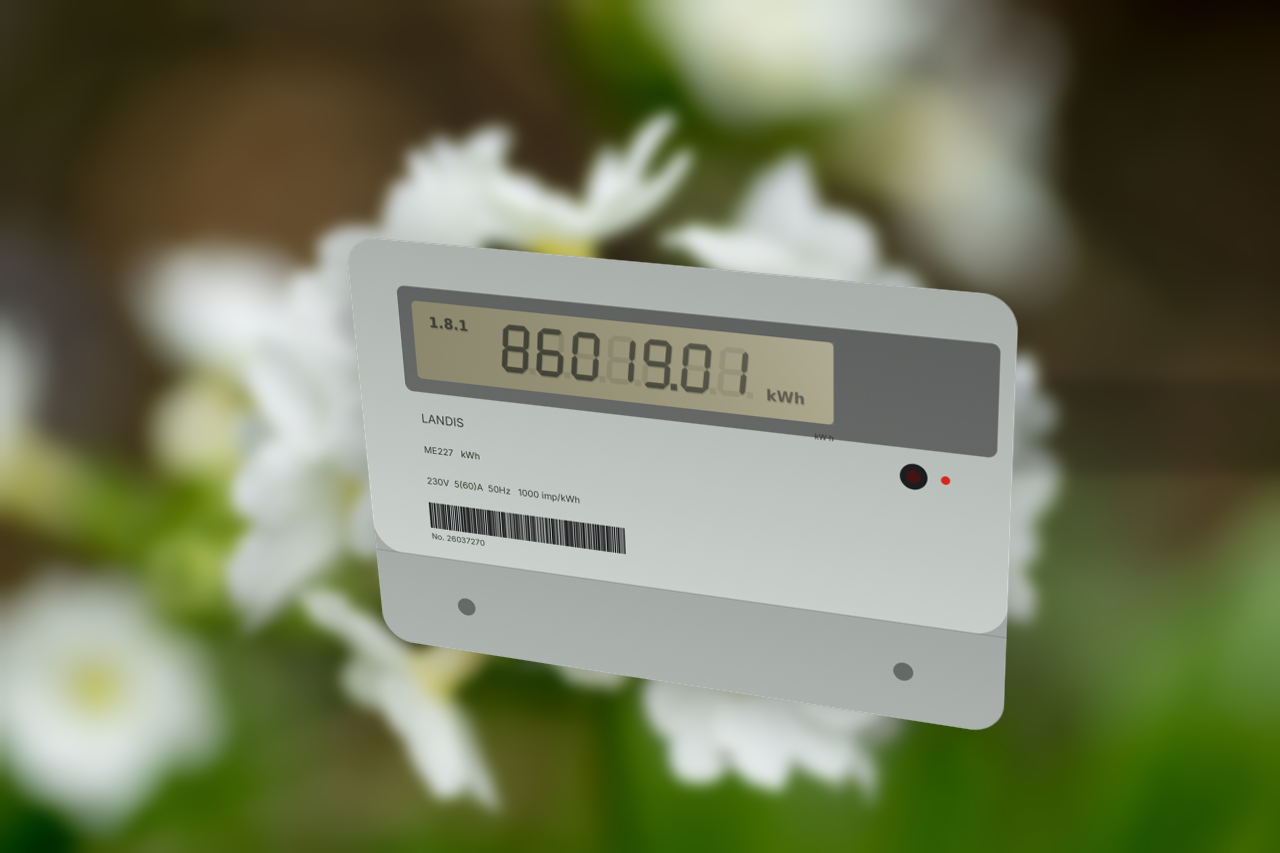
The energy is 86019.01 kWh
